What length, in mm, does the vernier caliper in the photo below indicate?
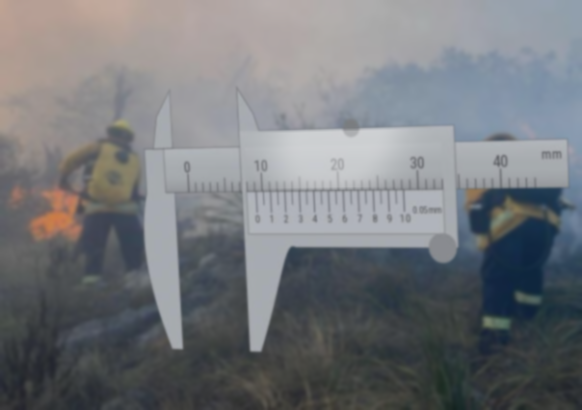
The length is 9.2 mm
